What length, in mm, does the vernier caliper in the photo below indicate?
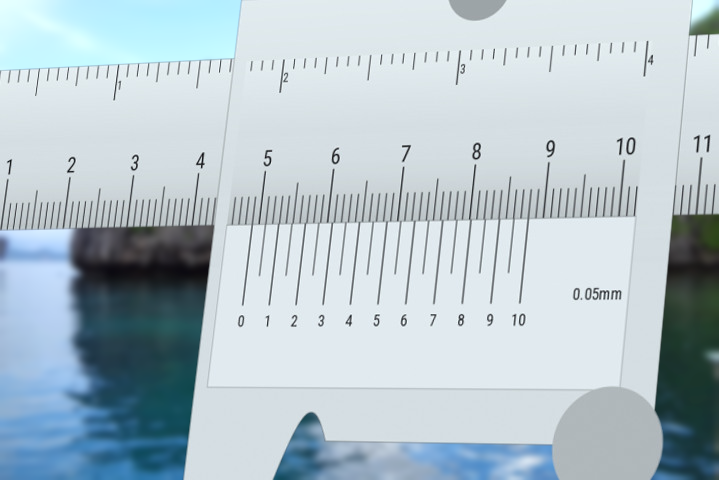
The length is 49.0 mm
